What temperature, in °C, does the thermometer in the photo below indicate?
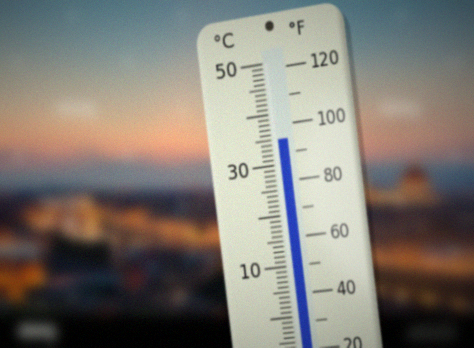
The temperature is 35 °C
